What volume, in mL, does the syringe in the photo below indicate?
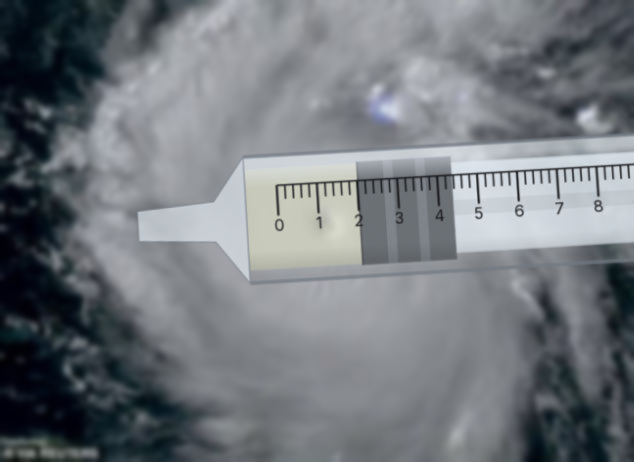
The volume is 2 mL
